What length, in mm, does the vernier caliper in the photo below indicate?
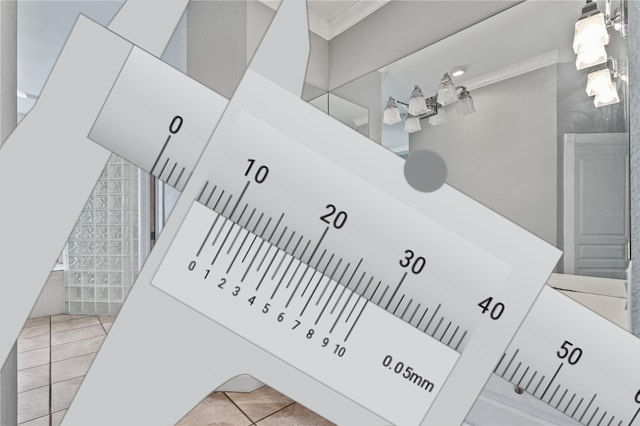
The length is 8.8 mm
